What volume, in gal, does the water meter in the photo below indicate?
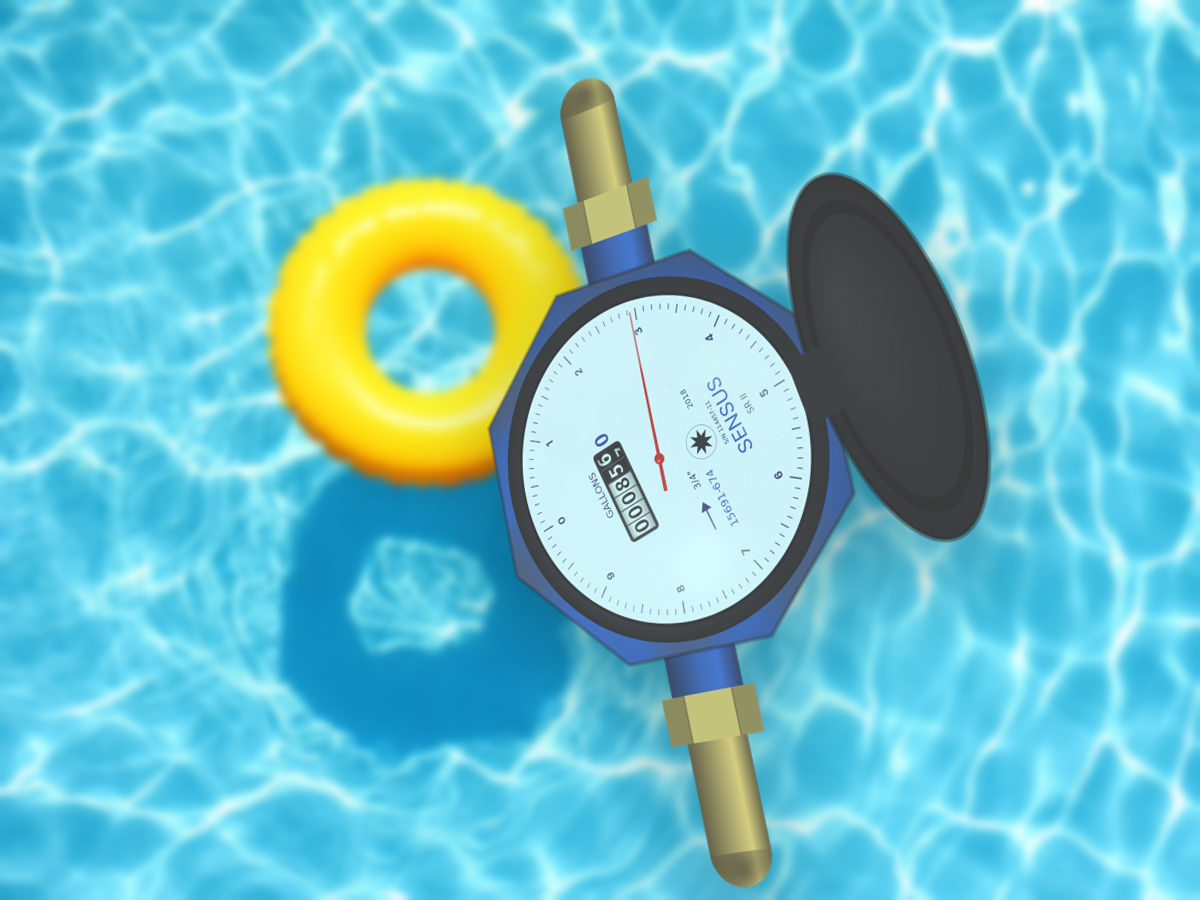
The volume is 8562.9 gal
